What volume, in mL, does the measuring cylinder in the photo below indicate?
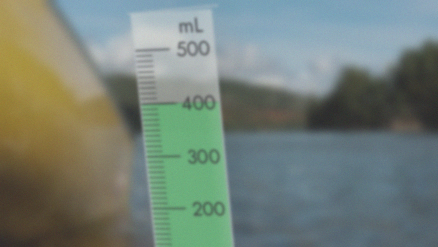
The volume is 400 mL
